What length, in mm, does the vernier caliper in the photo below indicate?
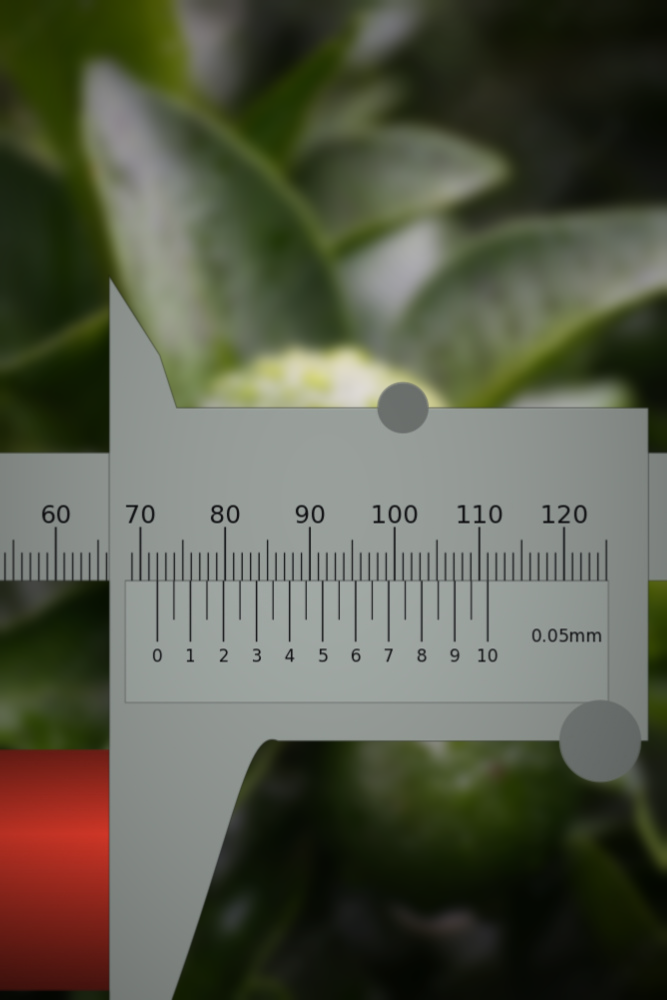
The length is 72.0 mm
